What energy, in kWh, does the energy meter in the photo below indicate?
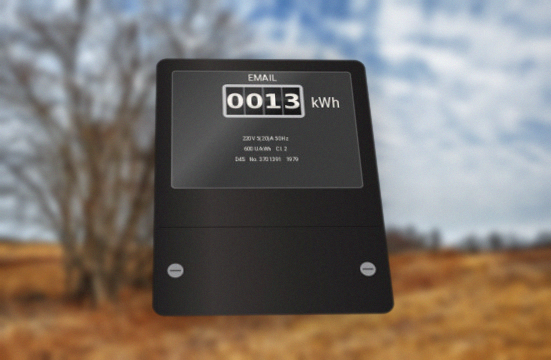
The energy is 13 kWh
